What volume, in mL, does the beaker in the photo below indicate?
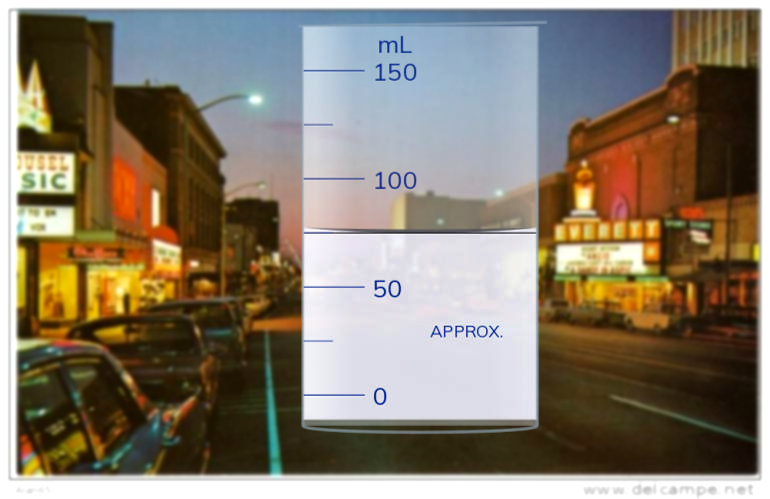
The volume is 75 mL
